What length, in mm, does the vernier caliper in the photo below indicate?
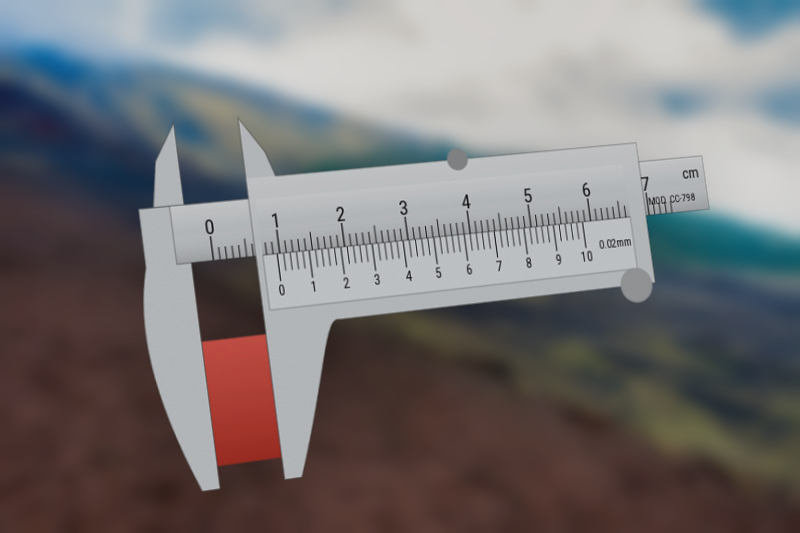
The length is 9.6 mm
